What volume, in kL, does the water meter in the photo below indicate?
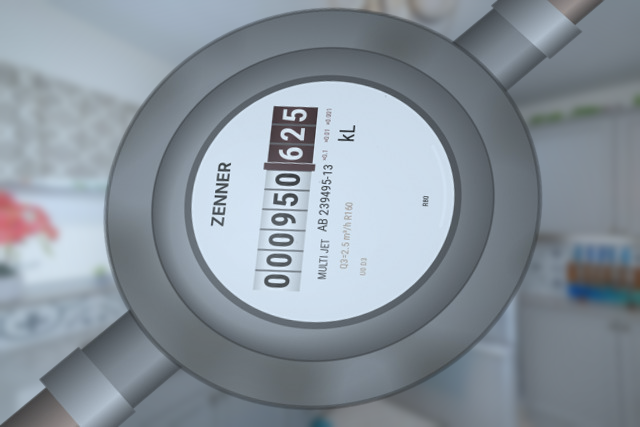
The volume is 950.625 kL
